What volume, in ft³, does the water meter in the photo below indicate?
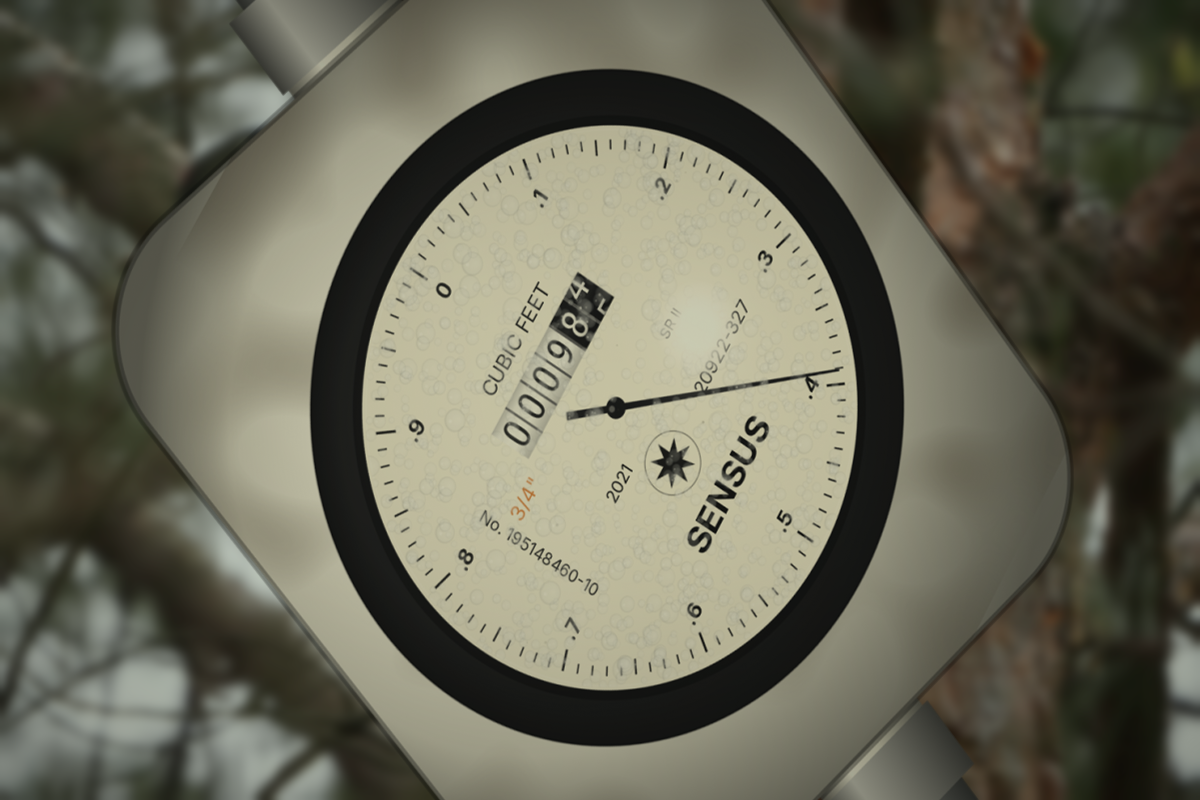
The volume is 984.39 ft³
